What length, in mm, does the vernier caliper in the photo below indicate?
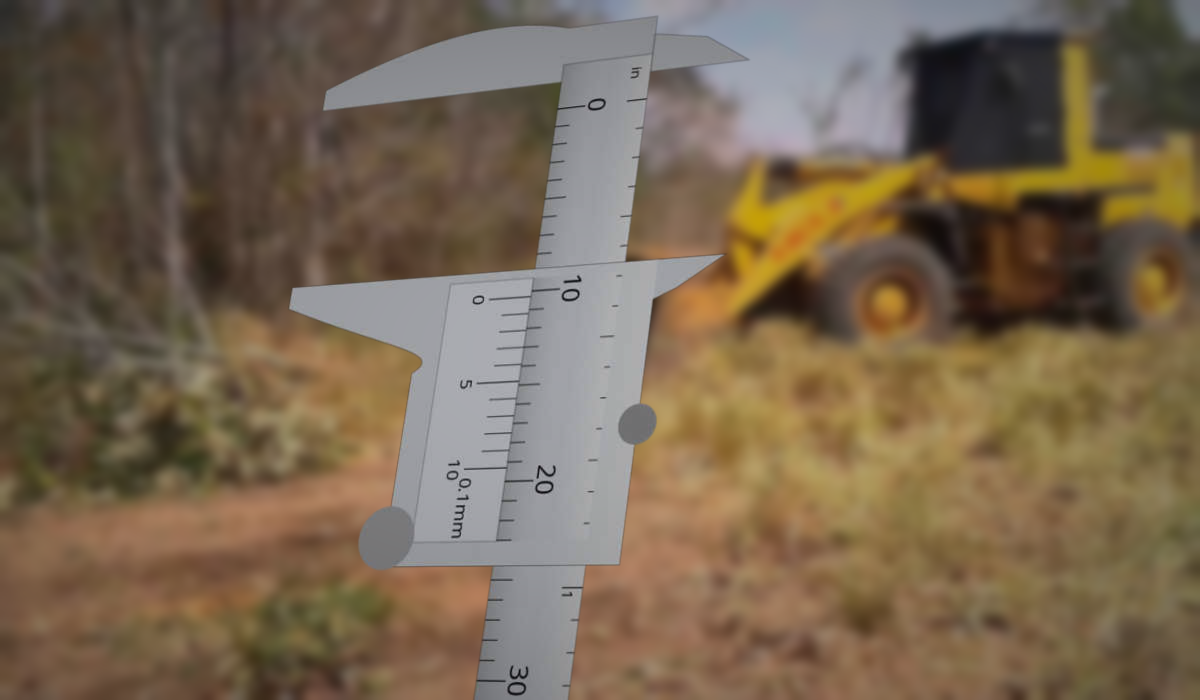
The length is 10.3 mm
